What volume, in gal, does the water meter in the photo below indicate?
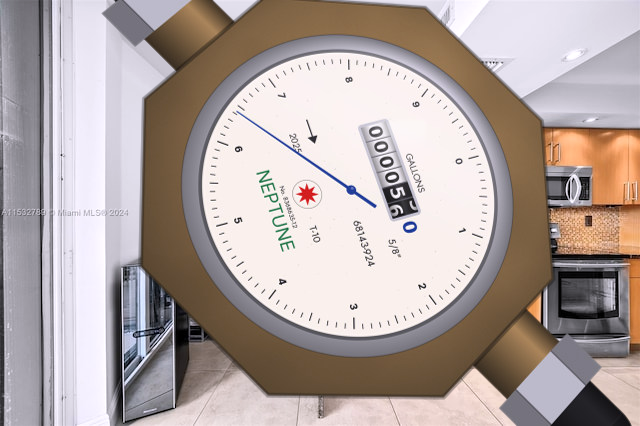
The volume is 556.4 gal
